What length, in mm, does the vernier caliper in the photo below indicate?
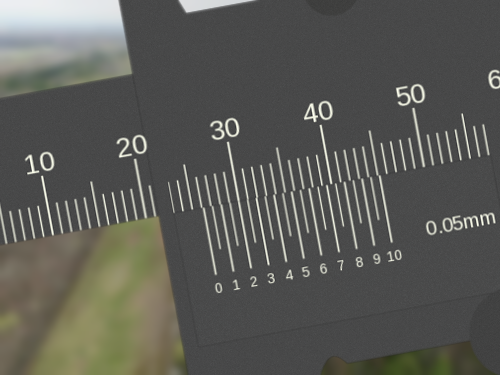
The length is 26.2 mm
